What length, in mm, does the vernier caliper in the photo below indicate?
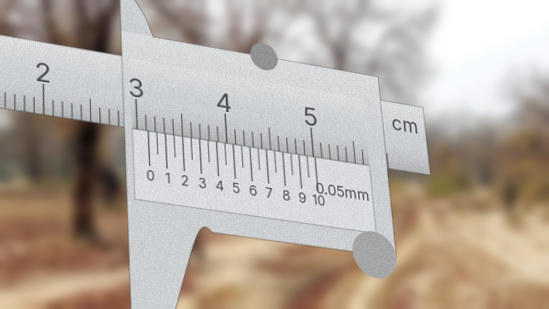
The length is 31.2 mm
